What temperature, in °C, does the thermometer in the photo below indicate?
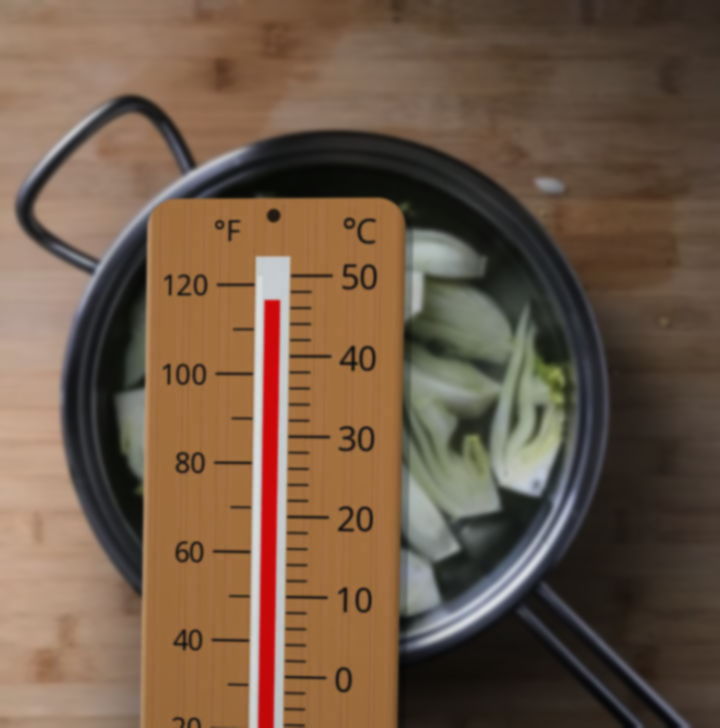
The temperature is 47 °C
